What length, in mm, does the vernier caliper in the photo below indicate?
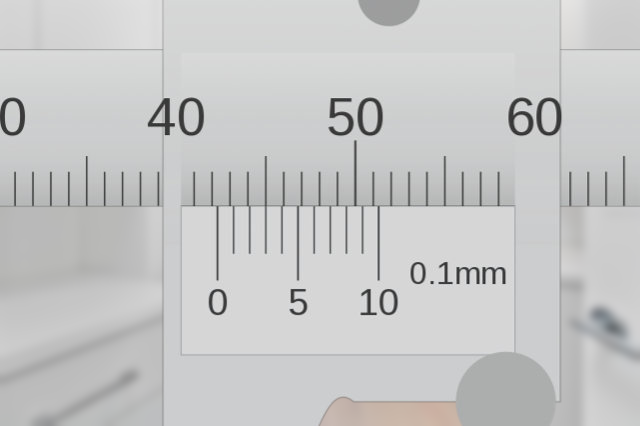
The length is 42.3 mm
